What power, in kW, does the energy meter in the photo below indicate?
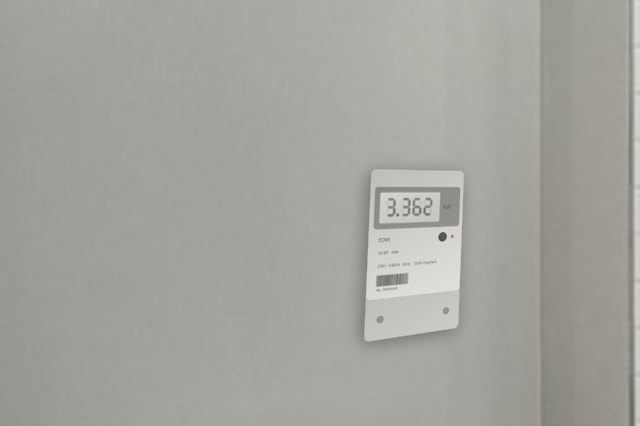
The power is 3.362 kW
